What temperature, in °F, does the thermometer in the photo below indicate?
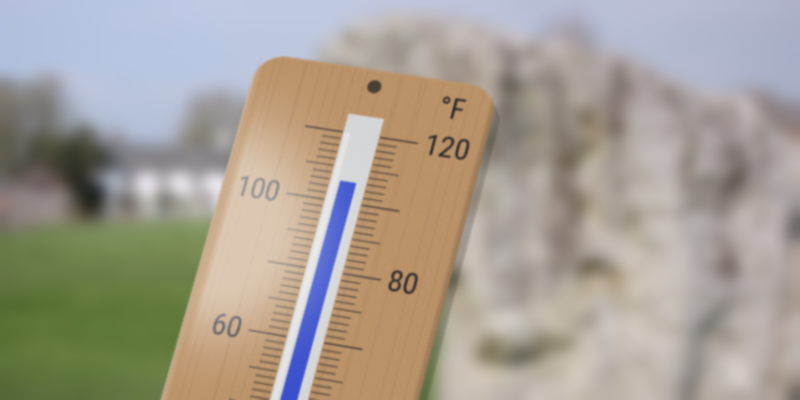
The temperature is 106 °F
